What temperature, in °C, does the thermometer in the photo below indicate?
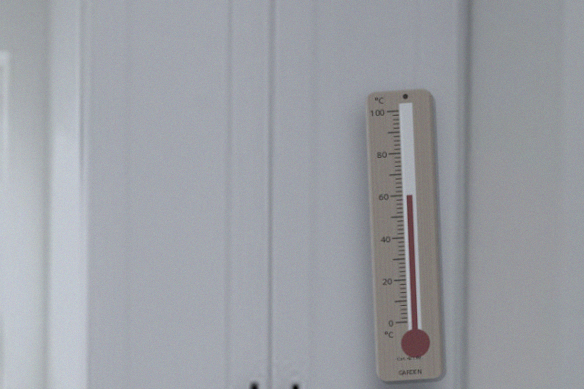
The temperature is 60 °C
